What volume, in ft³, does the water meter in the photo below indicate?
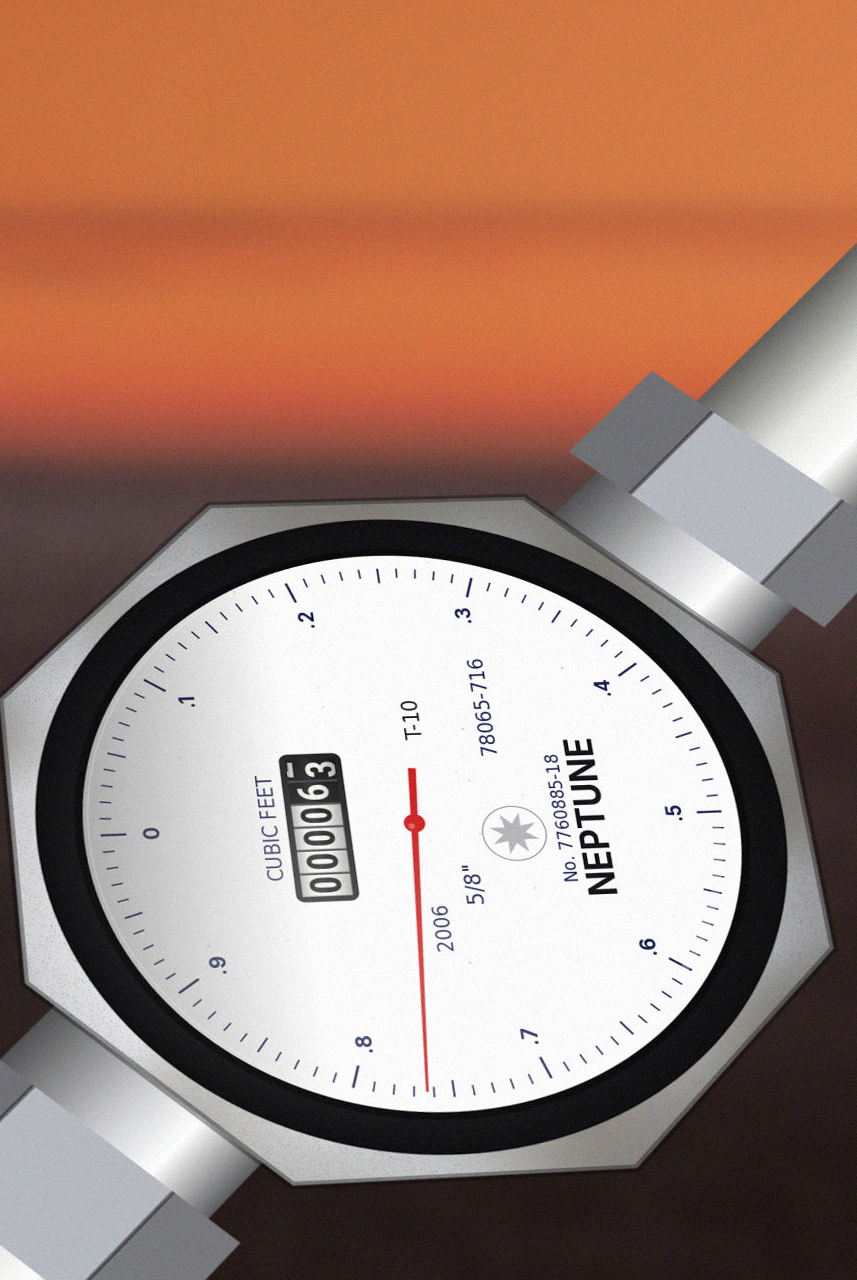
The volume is 62.76 ft³
